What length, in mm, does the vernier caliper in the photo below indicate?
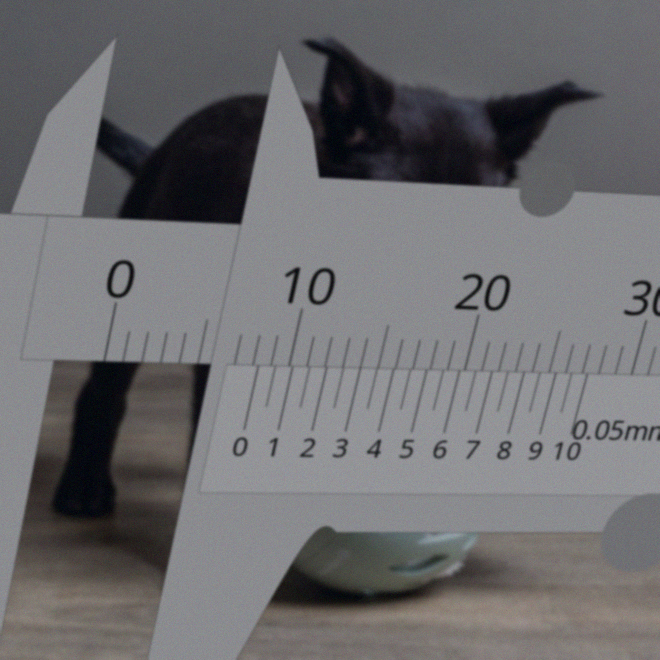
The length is 8.3 mm
